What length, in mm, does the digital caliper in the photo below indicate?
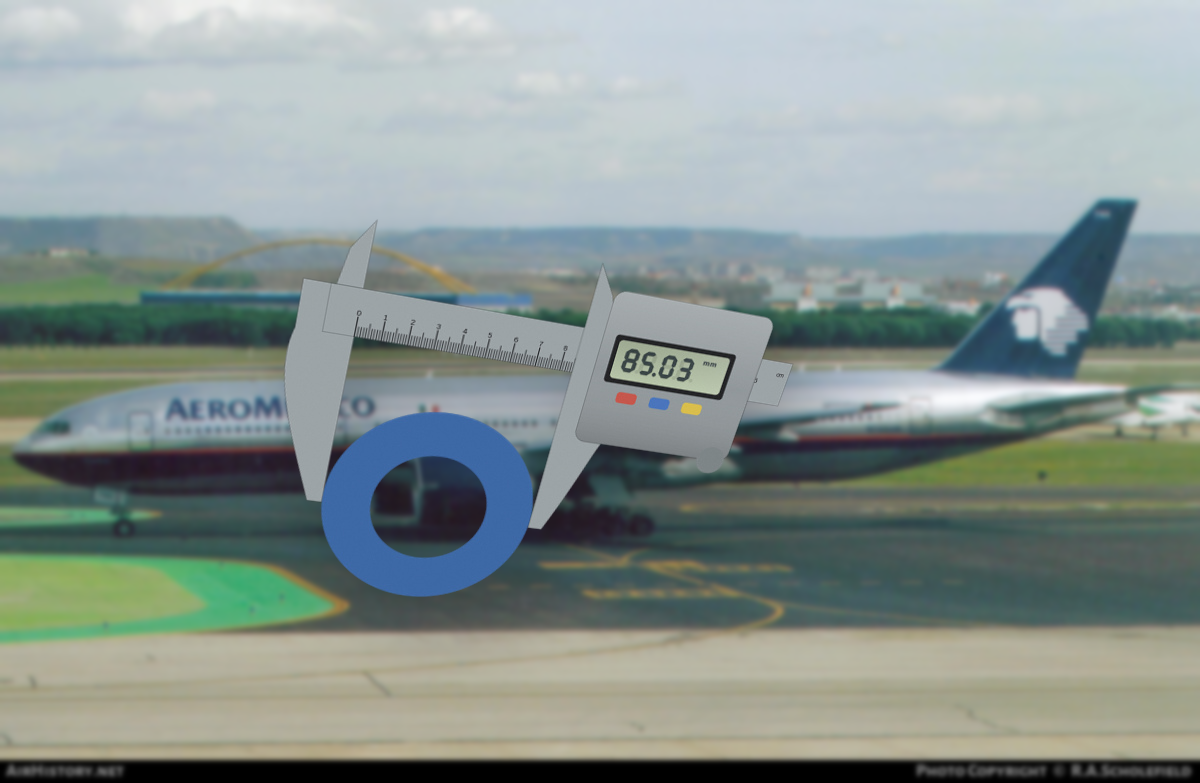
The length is 85.03 mm
